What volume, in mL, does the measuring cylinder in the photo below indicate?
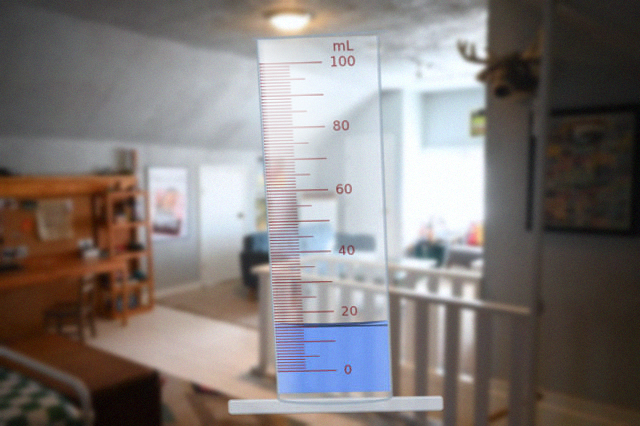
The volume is 15 mL
